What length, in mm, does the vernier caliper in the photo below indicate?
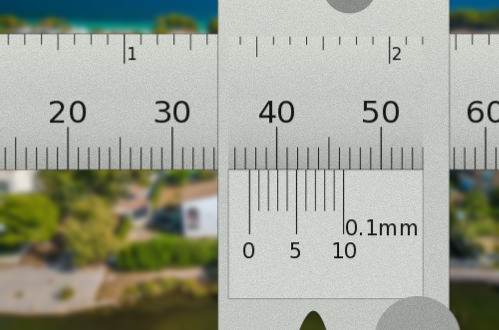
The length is 37.4 mm
